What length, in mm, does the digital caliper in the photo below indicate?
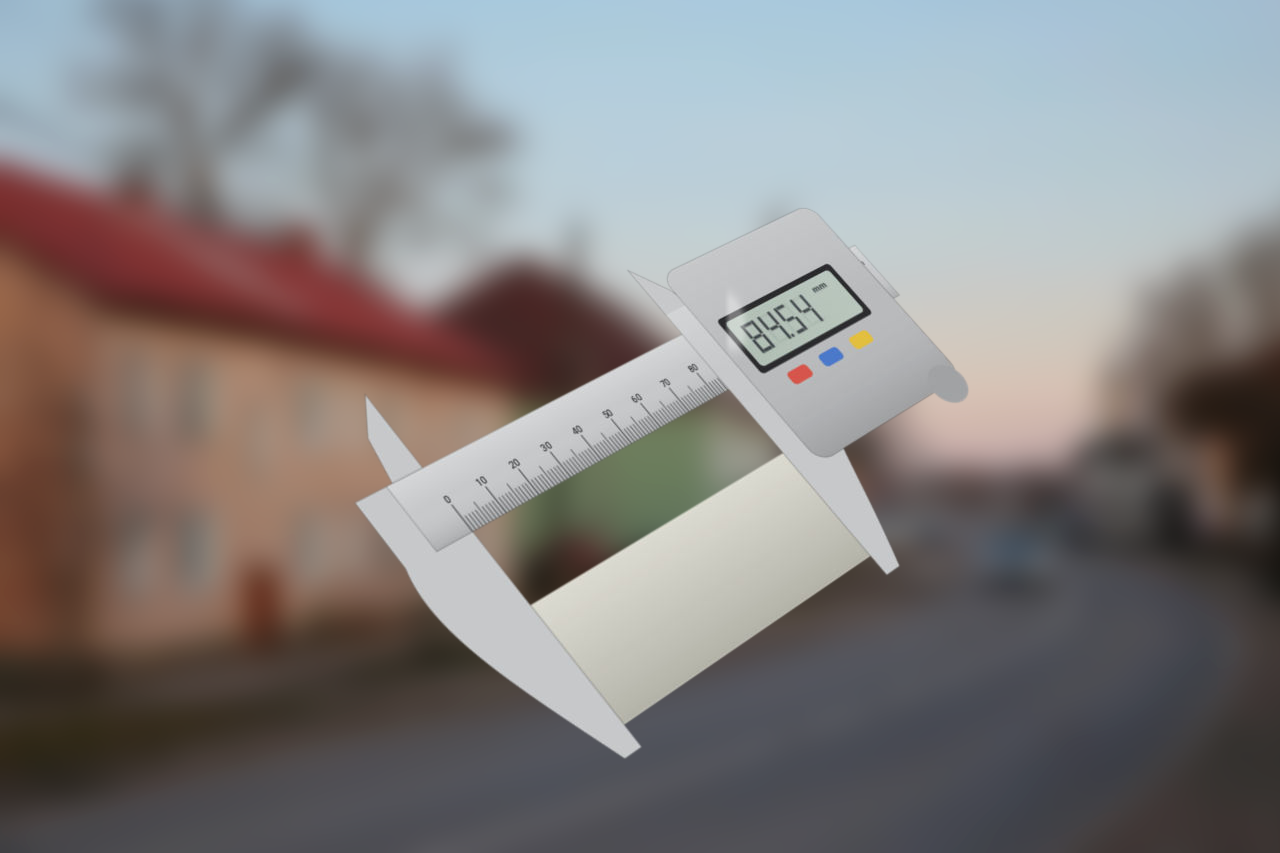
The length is 84.54 mm
